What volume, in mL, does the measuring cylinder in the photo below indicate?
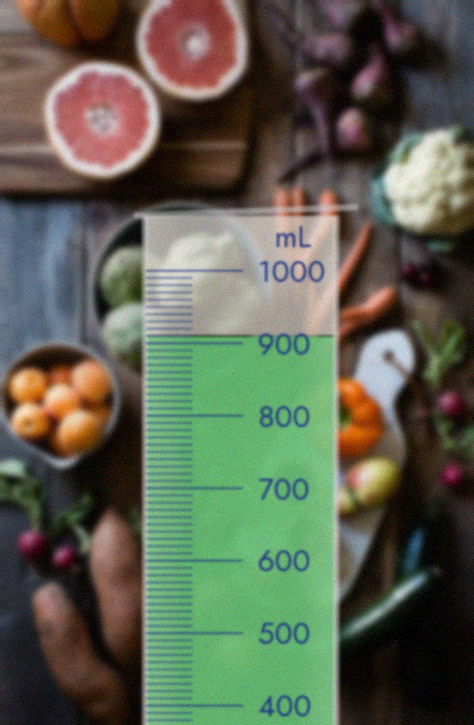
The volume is 910 mL
